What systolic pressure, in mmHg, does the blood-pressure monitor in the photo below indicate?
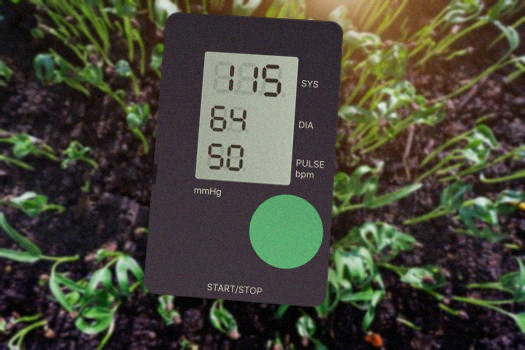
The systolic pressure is 115 mmHg
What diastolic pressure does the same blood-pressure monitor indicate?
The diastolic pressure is 64 mmHg
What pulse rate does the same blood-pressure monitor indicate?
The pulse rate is 50 bpm
